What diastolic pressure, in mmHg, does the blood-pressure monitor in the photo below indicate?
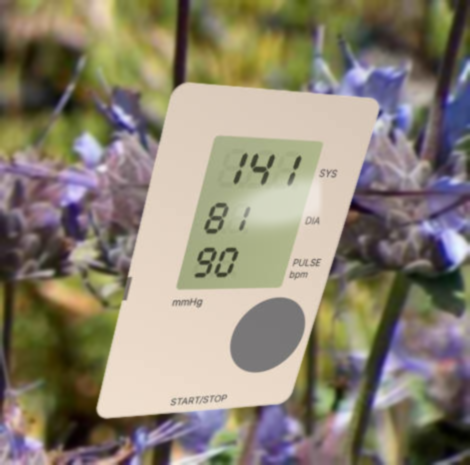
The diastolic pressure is 81 mmHg
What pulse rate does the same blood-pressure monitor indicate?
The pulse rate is 90 bpm
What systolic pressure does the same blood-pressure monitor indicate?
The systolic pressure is 141 mmHg
